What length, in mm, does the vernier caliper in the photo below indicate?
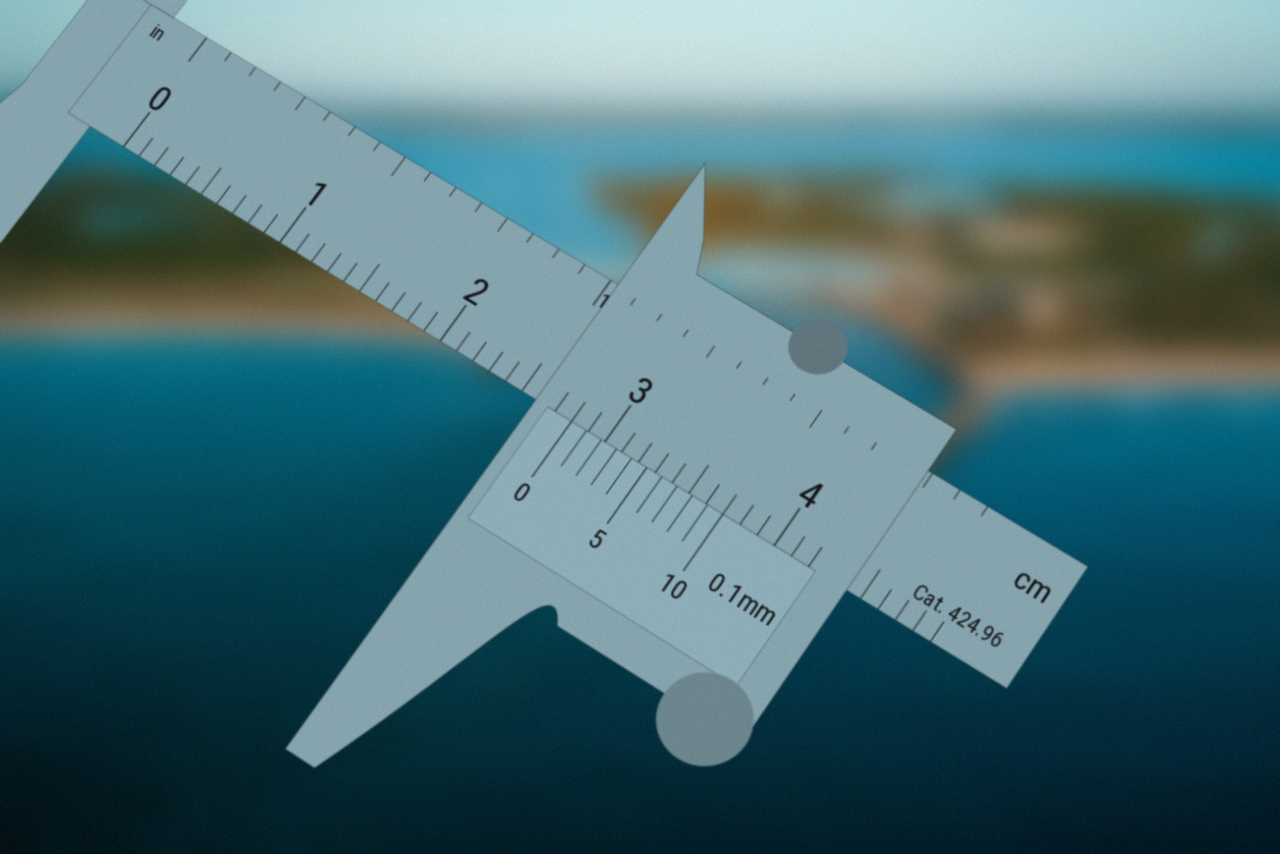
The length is 28.0 mm
